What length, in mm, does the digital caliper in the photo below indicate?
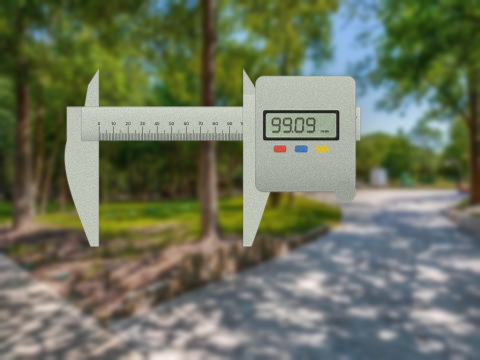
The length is 99.09 mm
